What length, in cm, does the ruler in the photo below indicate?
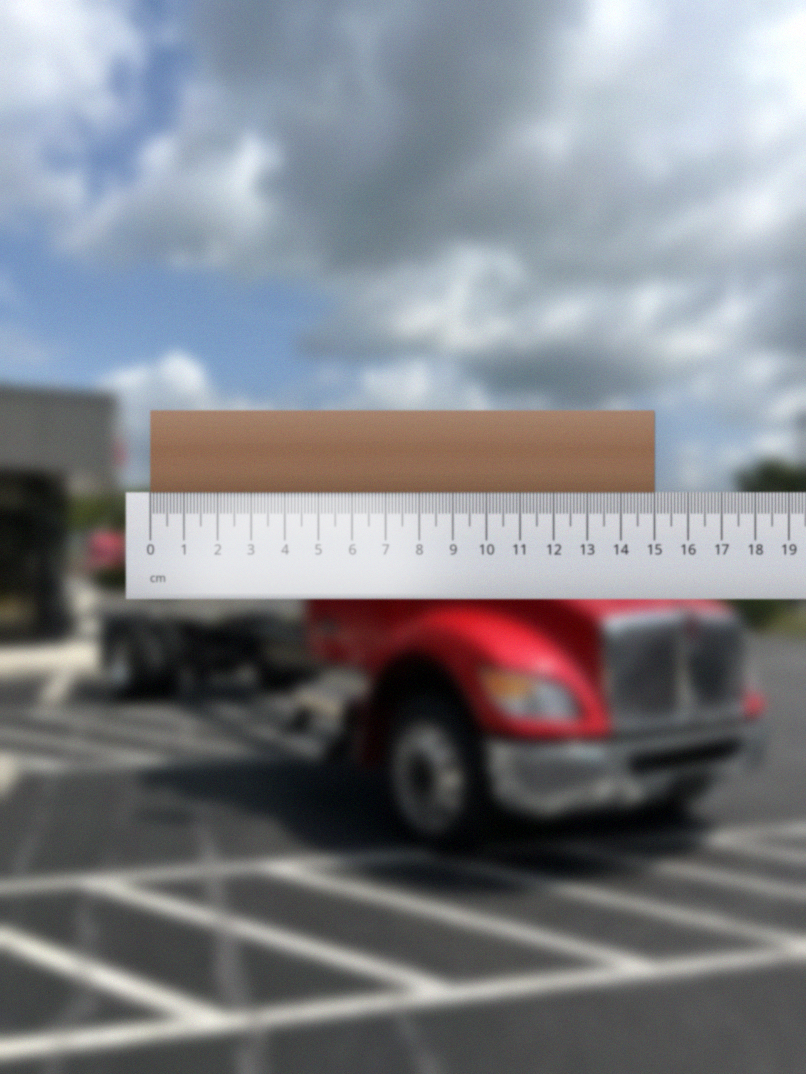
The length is 15 cm
